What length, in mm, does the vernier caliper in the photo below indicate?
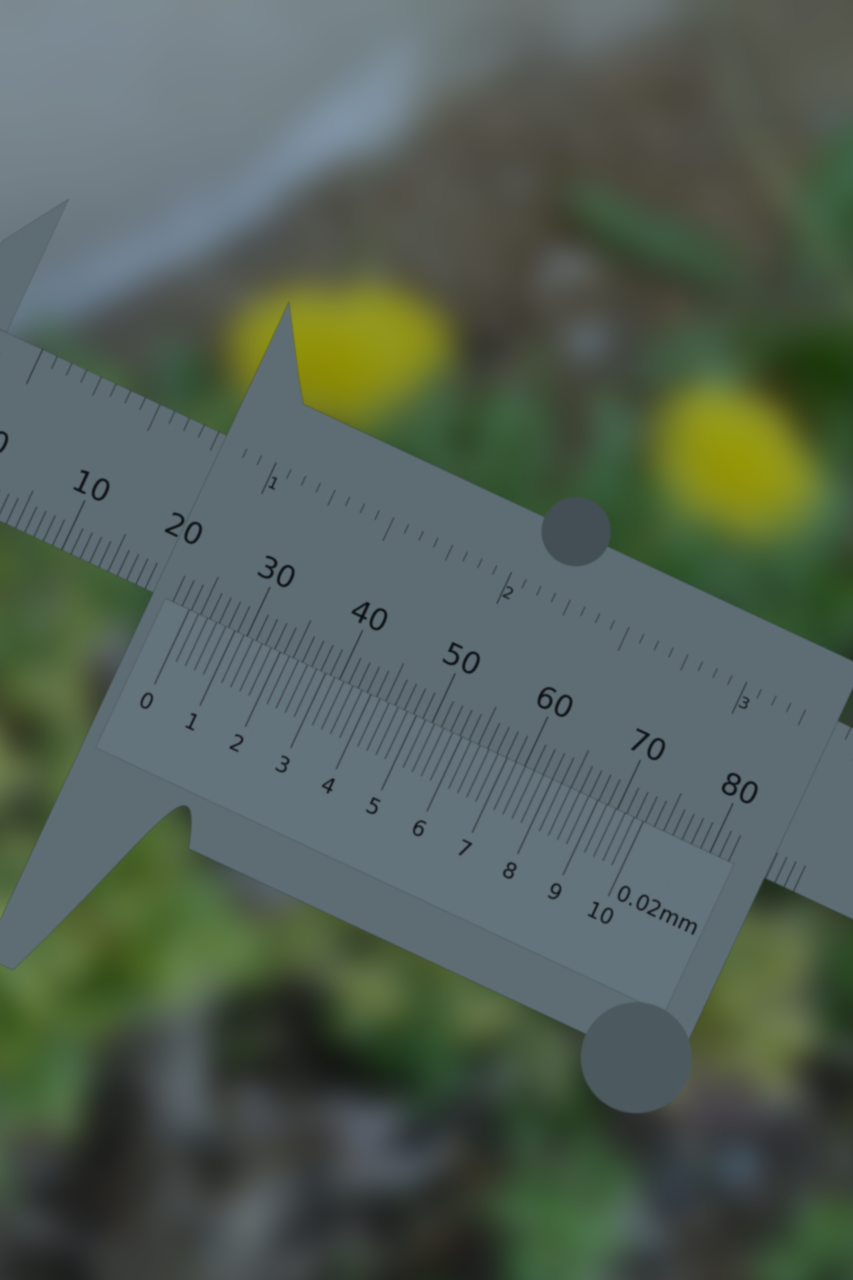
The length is 23.8 mm
